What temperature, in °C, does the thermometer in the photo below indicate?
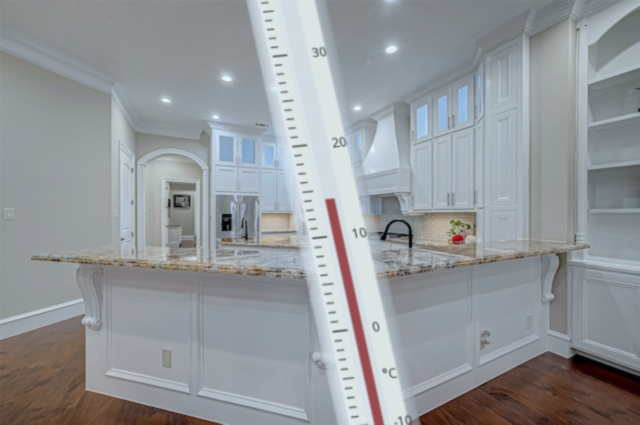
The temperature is 14 °C
